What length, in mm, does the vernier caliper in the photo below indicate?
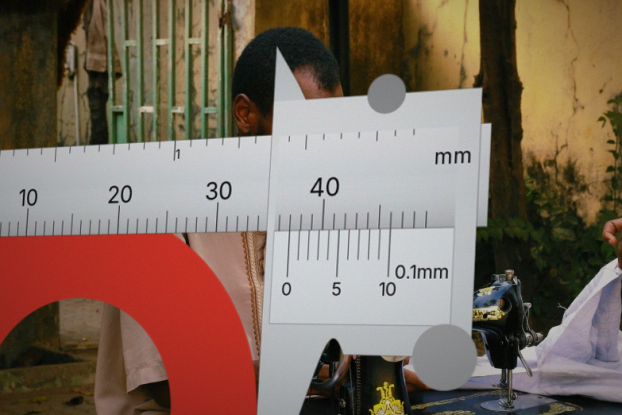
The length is 37.0 mm
